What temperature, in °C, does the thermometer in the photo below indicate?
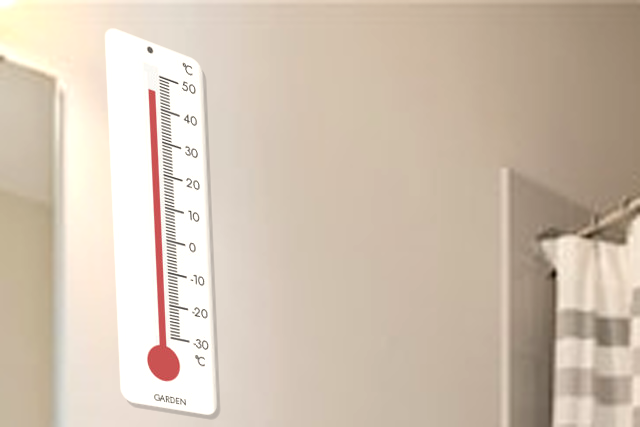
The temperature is 45 °C
